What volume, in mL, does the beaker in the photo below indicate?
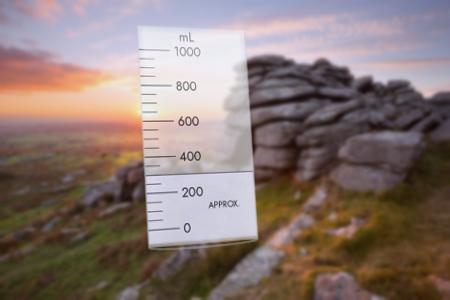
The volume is 300 mL
